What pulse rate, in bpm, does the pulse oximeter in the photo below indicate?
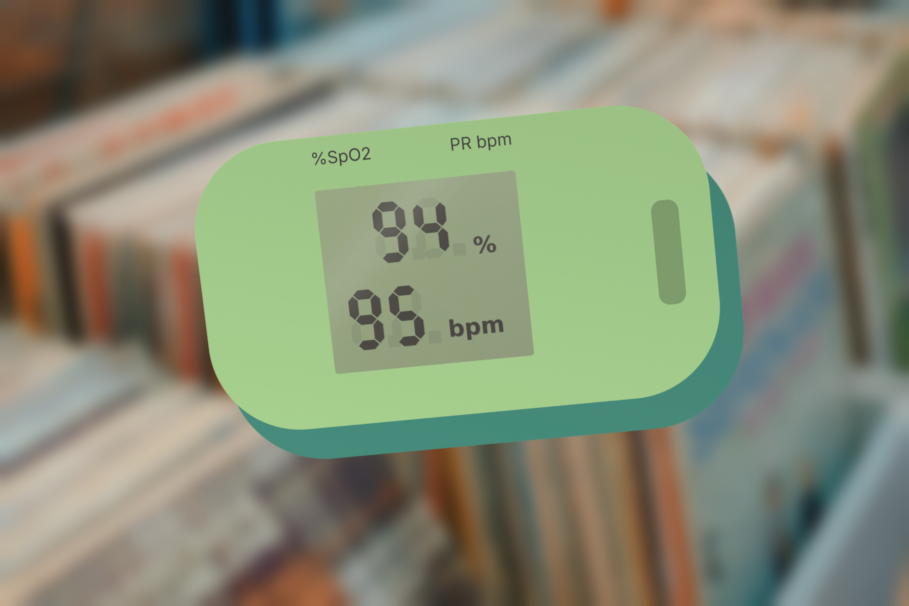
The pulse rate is 95 bpm
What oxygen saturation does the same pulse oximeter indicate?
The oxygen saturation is 94 %
